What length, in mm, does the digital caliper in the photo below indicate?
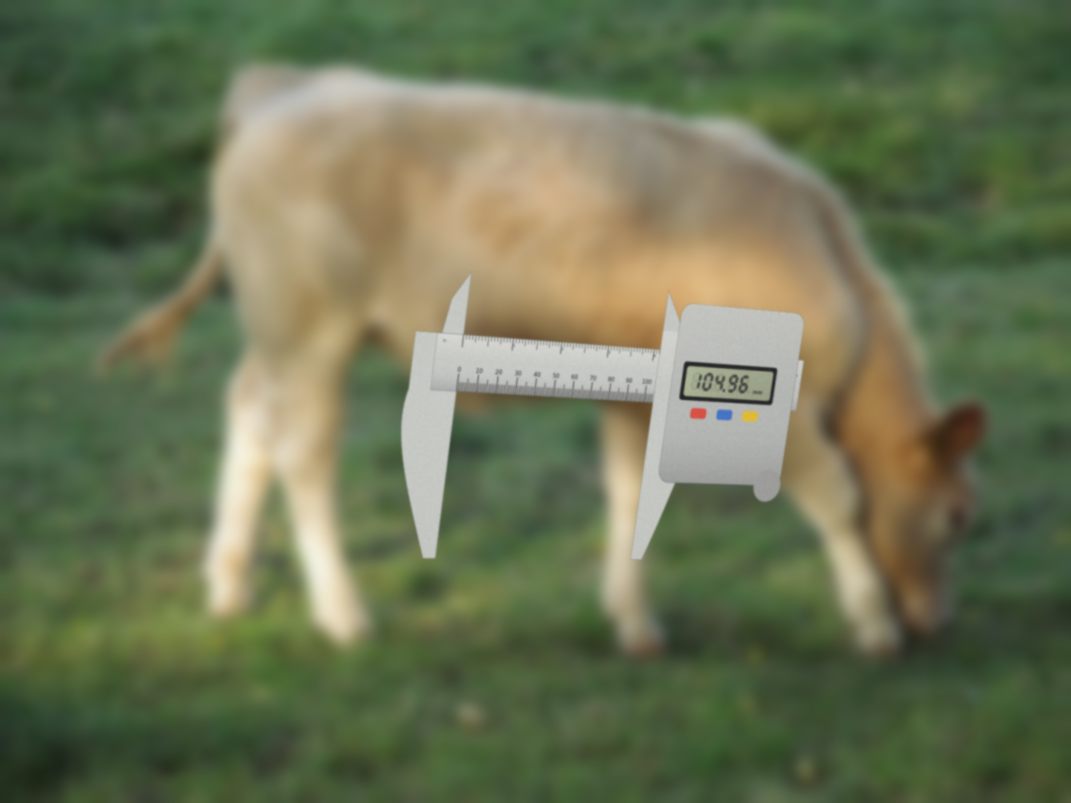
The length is 104.96 mm
